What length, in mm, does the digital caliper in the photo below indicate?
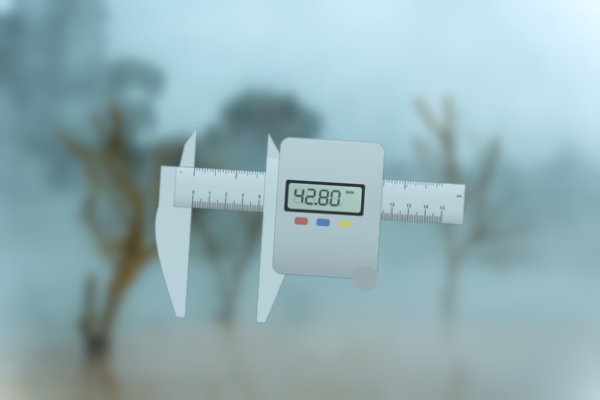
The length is 42.80 mm
